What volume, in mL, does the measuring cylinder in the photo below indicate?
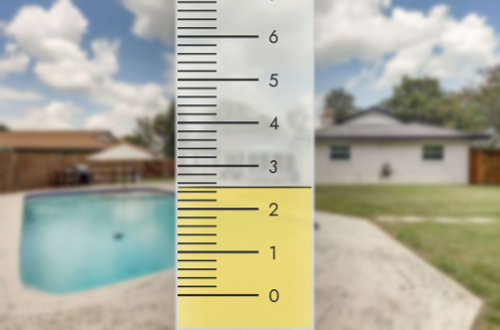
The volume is 2.5 mL
